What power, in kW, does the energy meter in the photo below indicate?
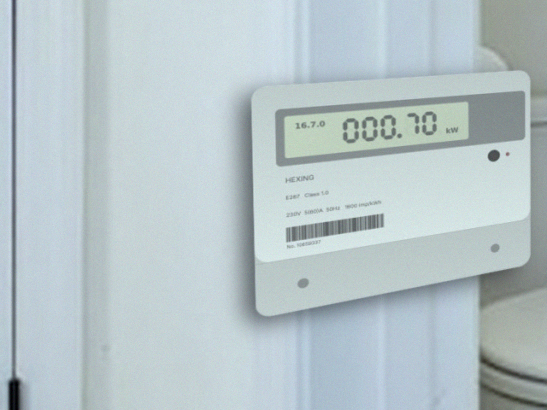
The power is 0.70 kW
